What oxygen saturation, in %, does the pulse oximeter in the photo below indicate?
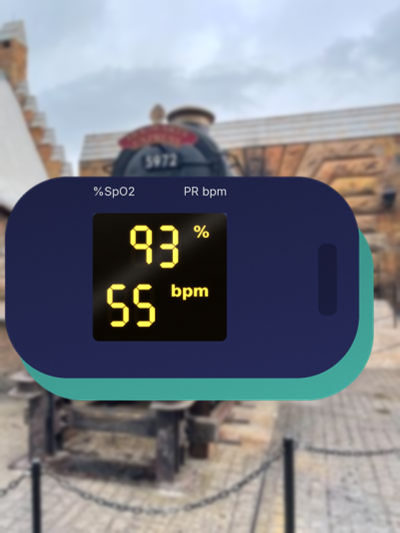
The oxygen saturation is 93 %
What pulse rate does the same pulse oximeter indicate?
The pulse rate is 55 bpm
